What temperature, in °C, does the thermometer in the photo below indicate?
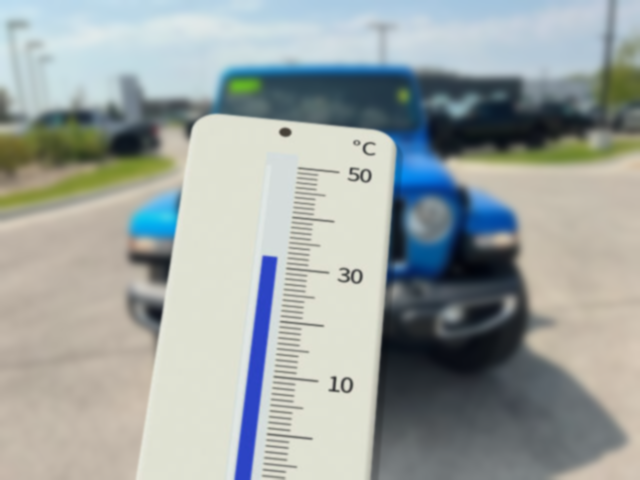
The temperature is 32 °C
